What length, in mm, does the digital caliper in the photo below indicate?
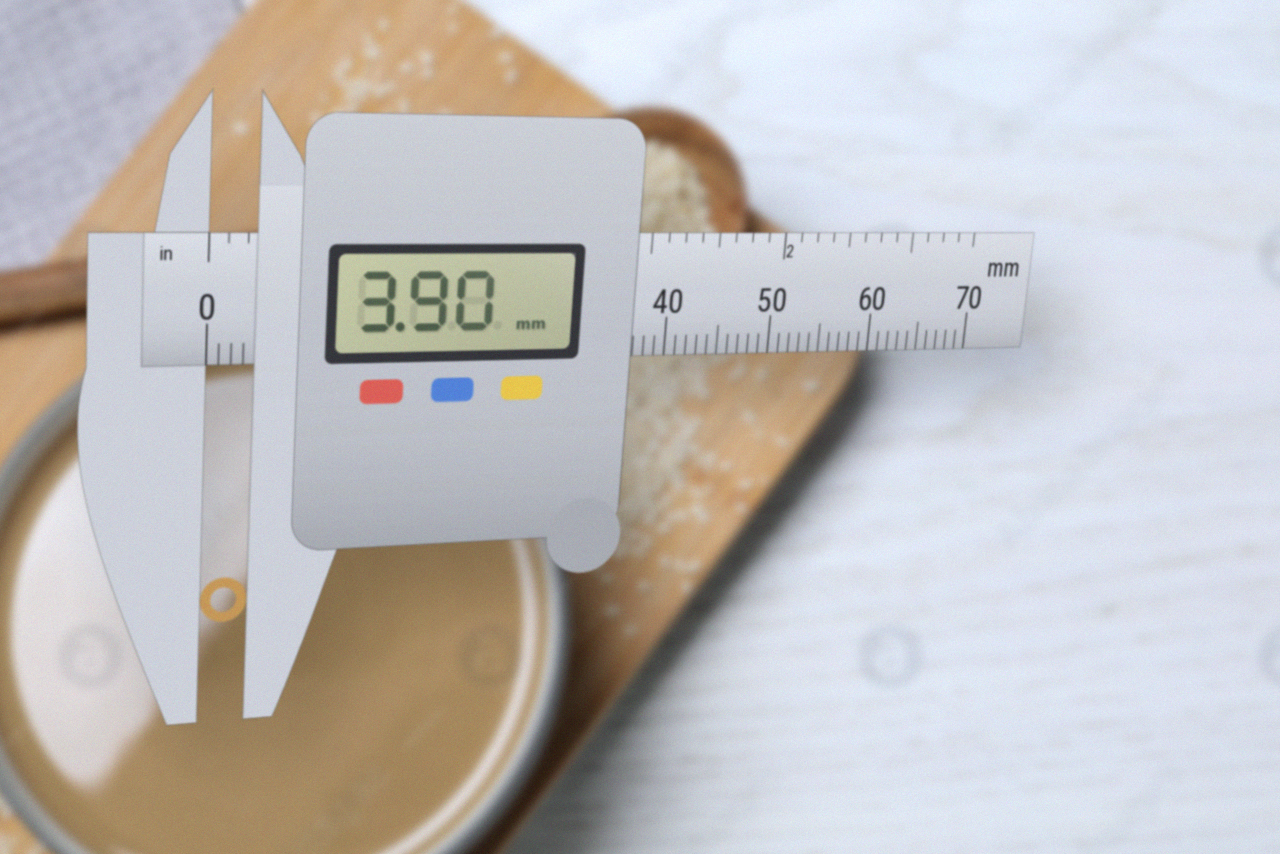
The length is 3.90 mm
